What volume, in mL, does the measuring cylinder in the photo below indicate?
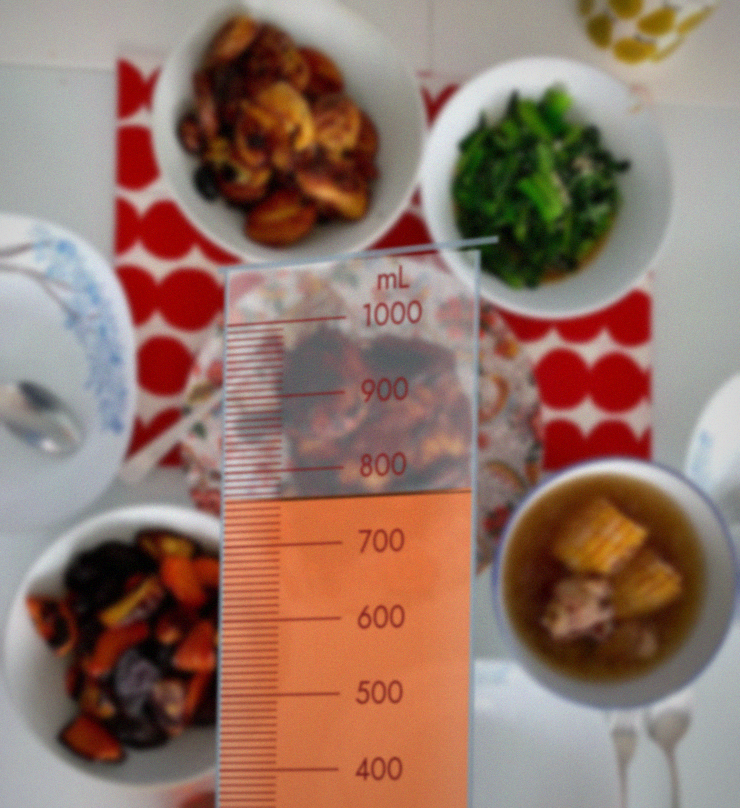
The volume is 760 mL
